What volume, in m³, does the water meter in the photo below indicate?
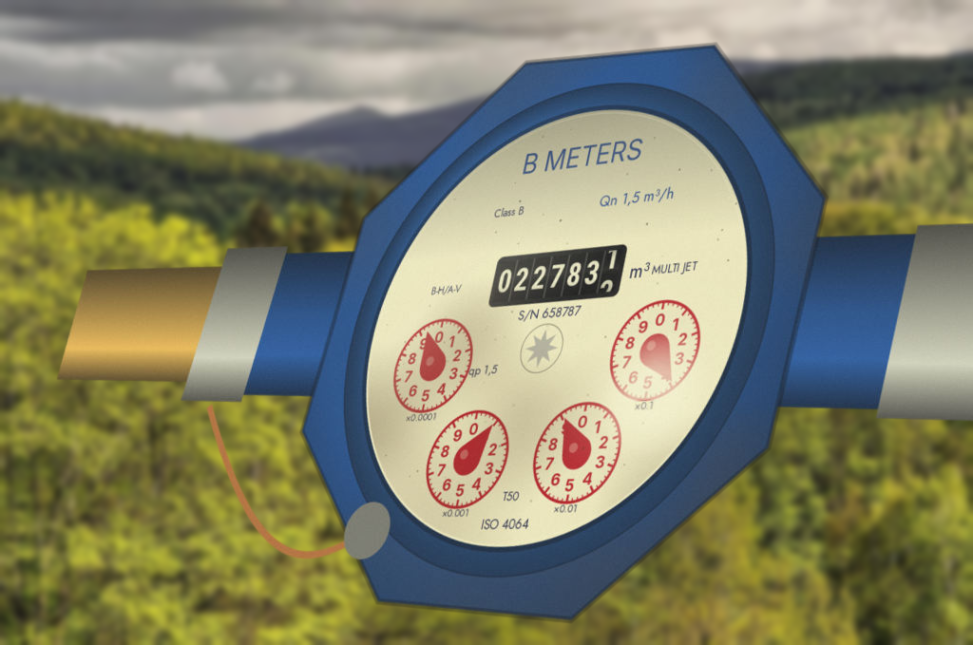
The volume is 227831.3909 m³
